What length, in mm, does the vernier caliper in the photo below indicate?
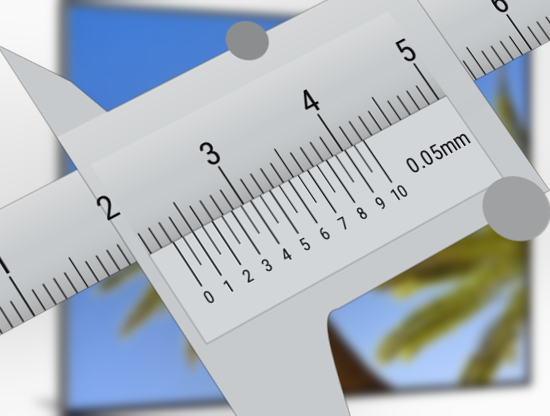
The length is 23.1 mm
